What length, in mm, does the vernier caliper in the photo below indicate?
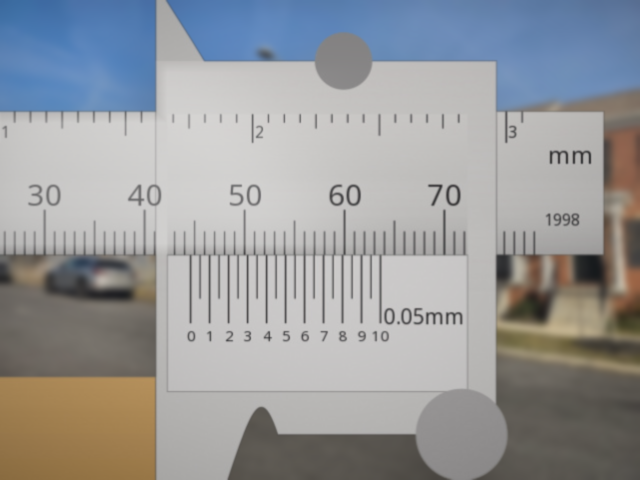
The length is 44.6 mm
